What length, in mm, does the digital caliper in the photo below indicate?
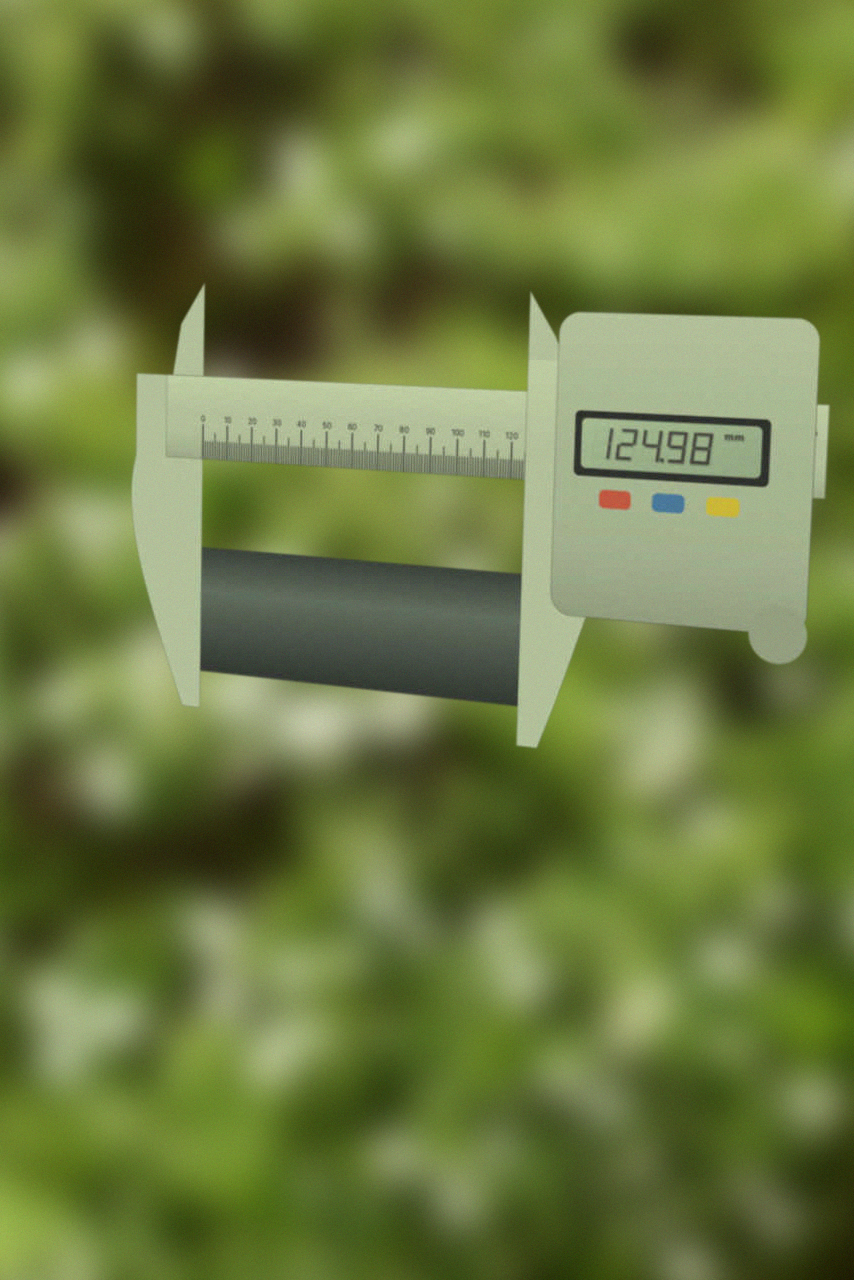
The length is 124.98 mm
